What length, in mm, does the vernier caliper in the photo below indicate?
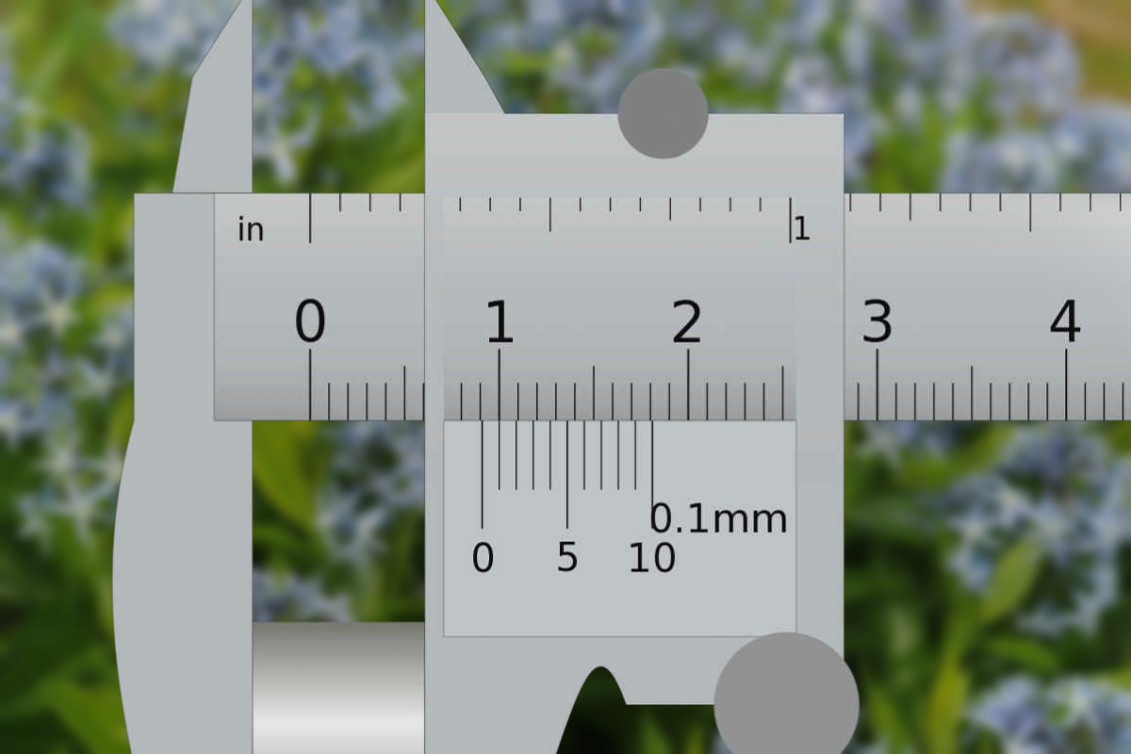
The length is 9.1 mm
